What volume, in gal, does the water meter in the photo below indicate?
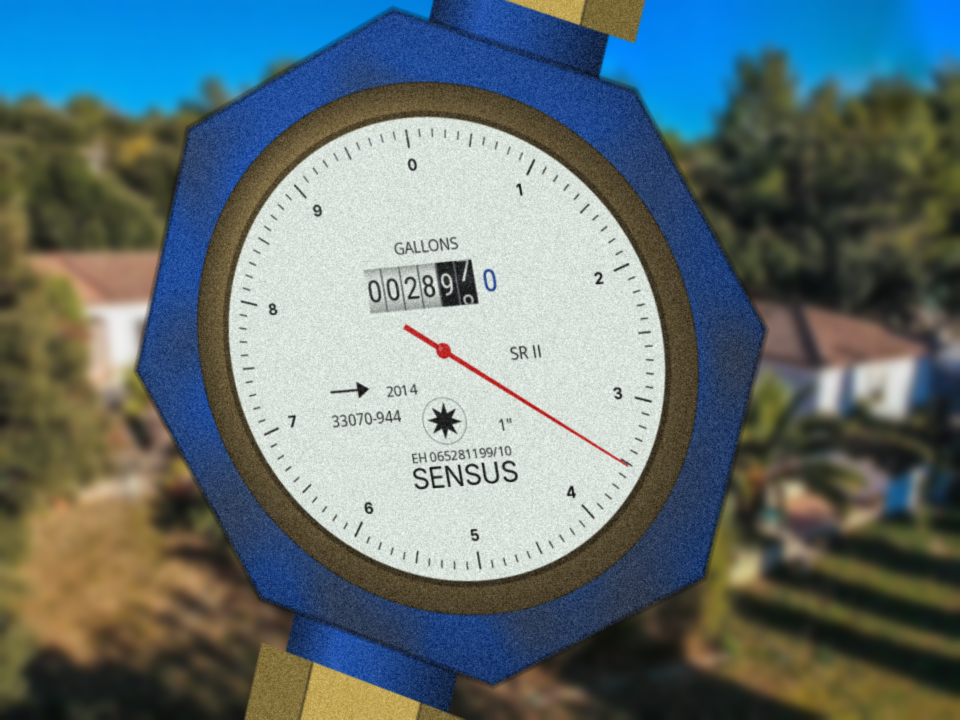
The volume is 28973.5 gal
